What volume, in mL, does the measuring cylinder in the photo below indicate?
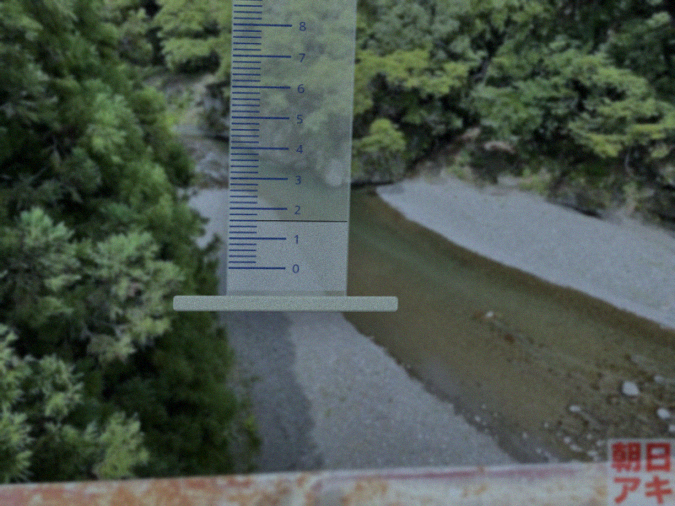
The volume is 1.6 mL
